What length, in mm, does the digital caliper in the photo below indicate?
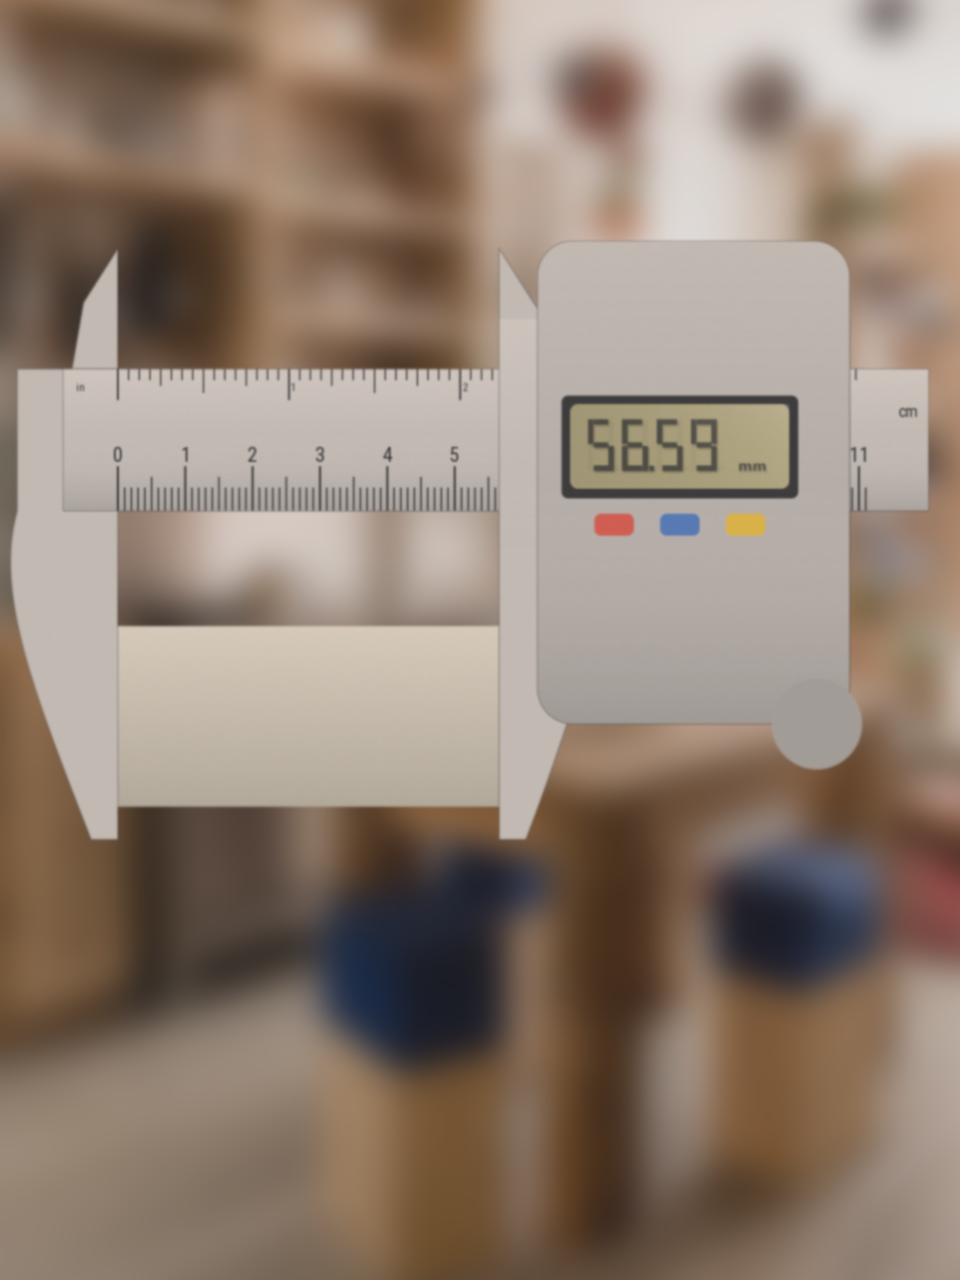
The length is 56.59 mm
